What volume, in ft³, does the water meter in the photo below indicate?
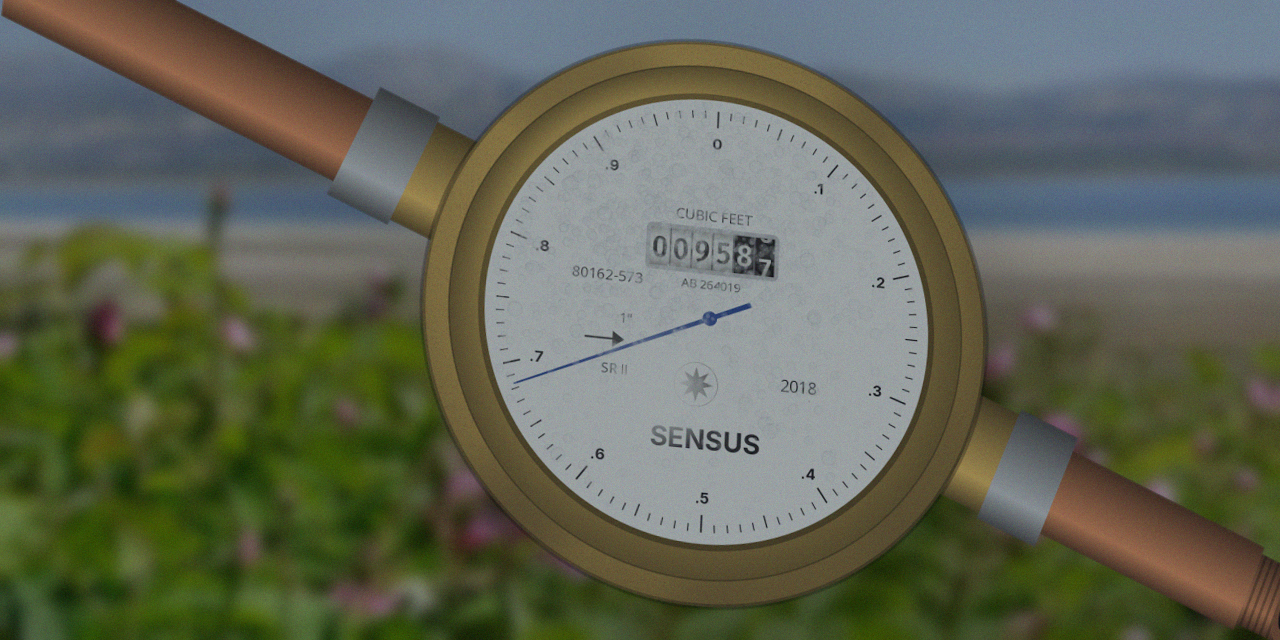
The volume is 9586.68 ft³
